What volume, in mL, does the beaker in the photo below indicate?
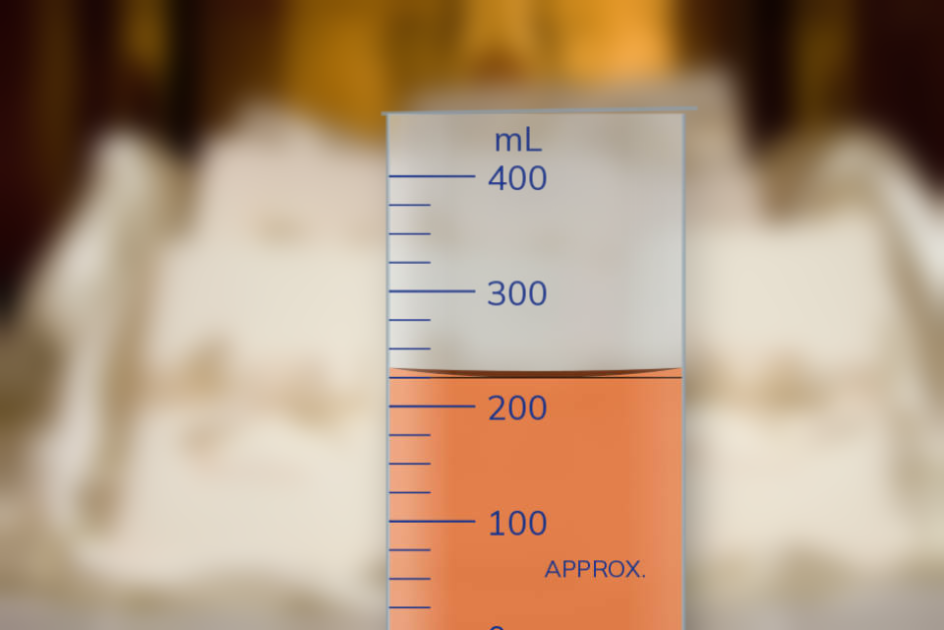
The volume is 225 mL
